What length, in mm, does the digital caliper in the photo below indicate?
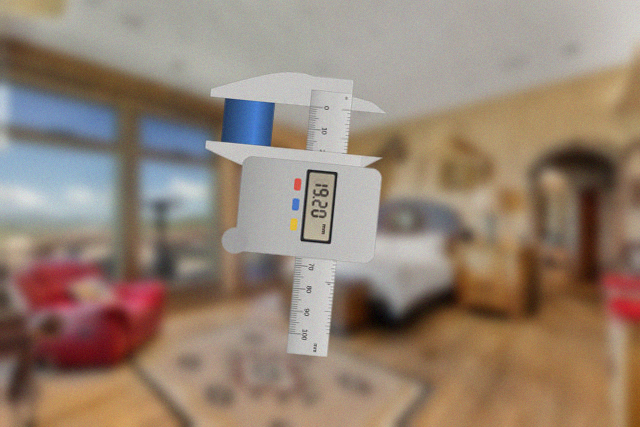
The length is 19.20 mm
